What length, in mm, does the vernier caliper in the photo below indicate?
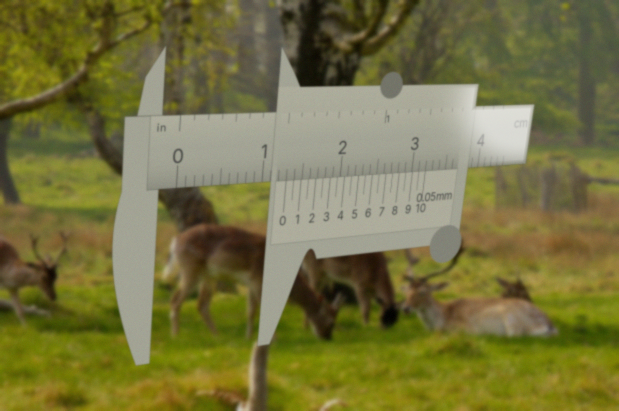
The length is 13.0 mm
